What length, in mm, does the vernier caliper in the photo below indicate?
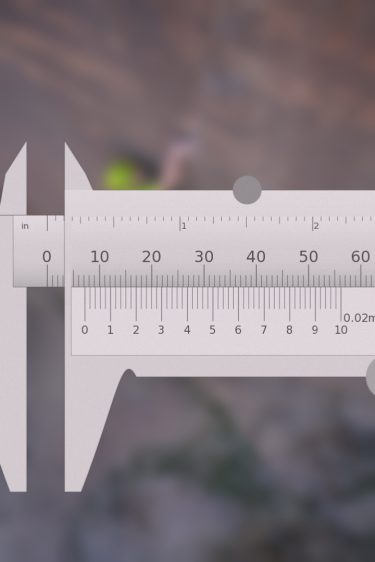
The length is 7.2 mm
